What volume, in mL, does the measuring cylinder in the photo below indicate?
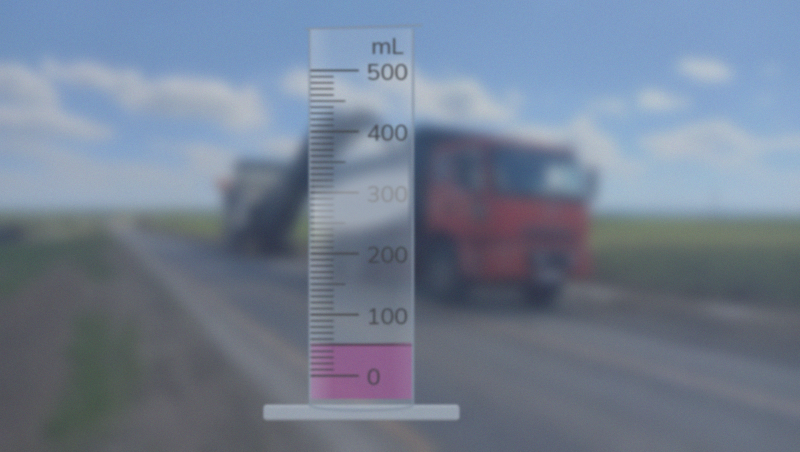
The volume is 50 mL
